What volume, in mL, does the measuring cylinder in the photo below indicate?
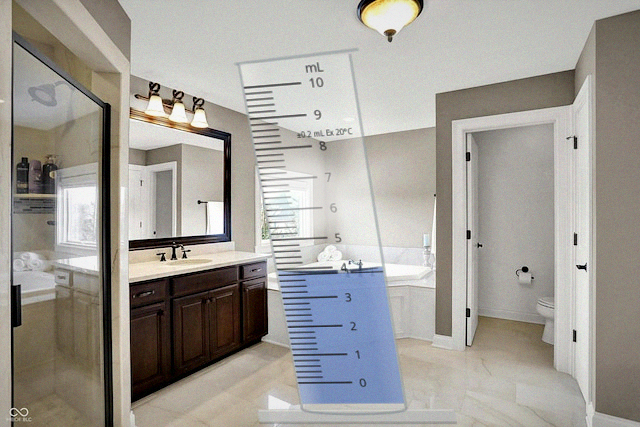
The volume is 3.8 mL
